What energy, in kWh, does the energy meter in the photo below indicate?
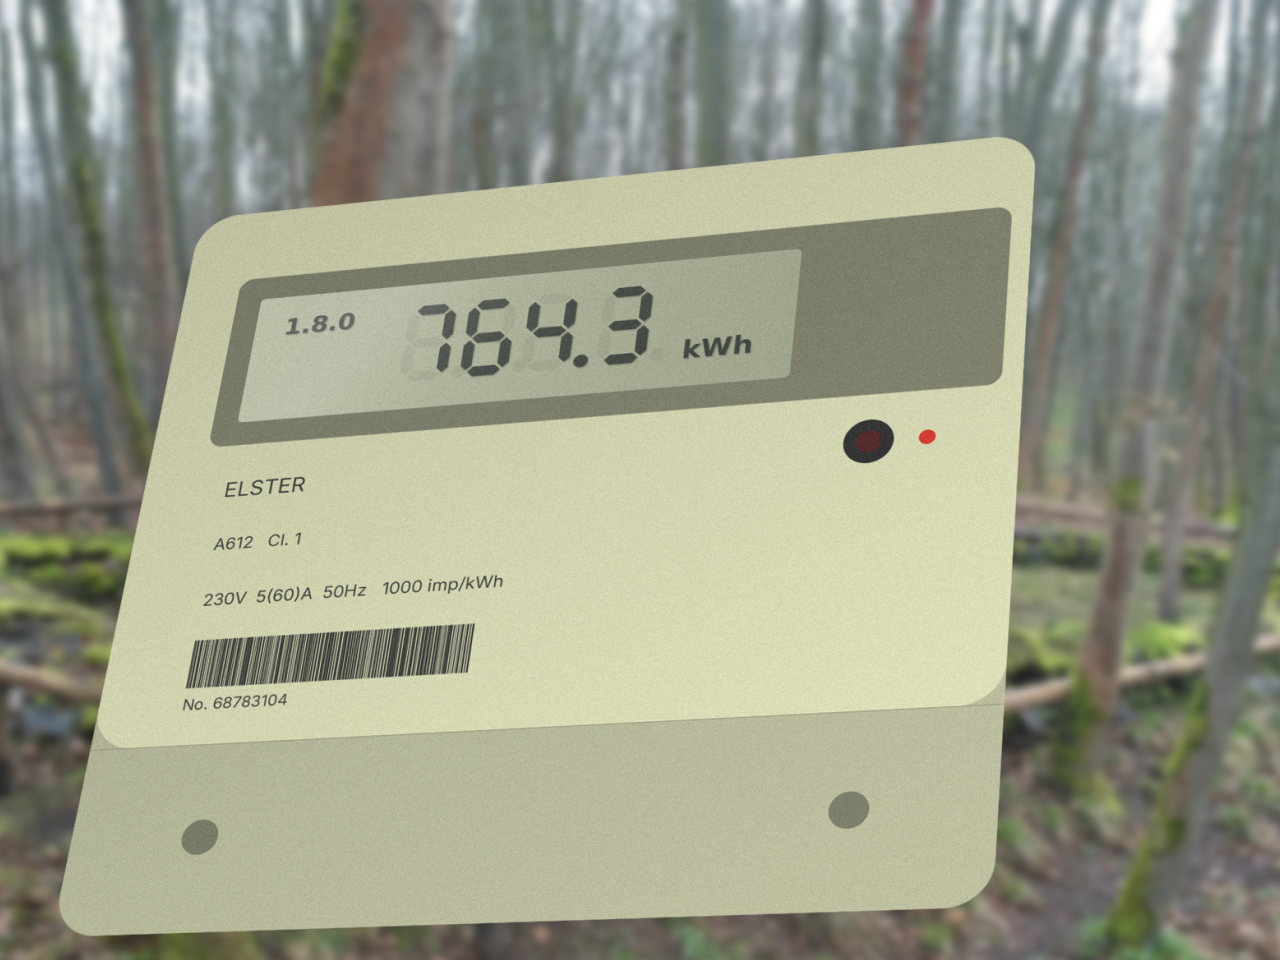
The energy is 764.3 kWh
